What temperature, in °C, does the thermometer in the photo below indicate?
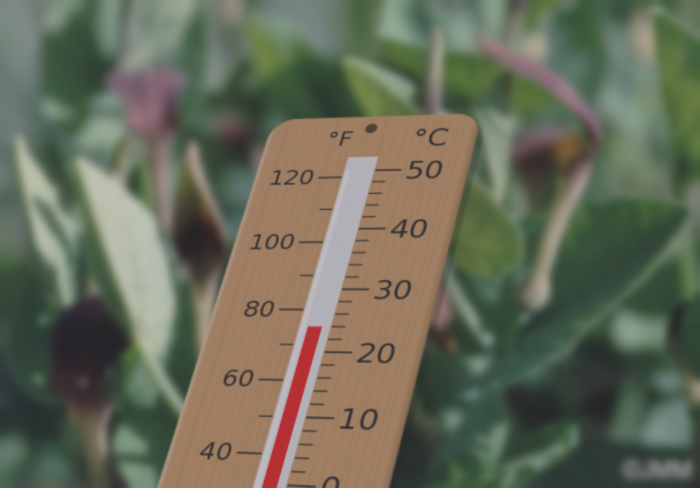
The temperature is 24 °C
